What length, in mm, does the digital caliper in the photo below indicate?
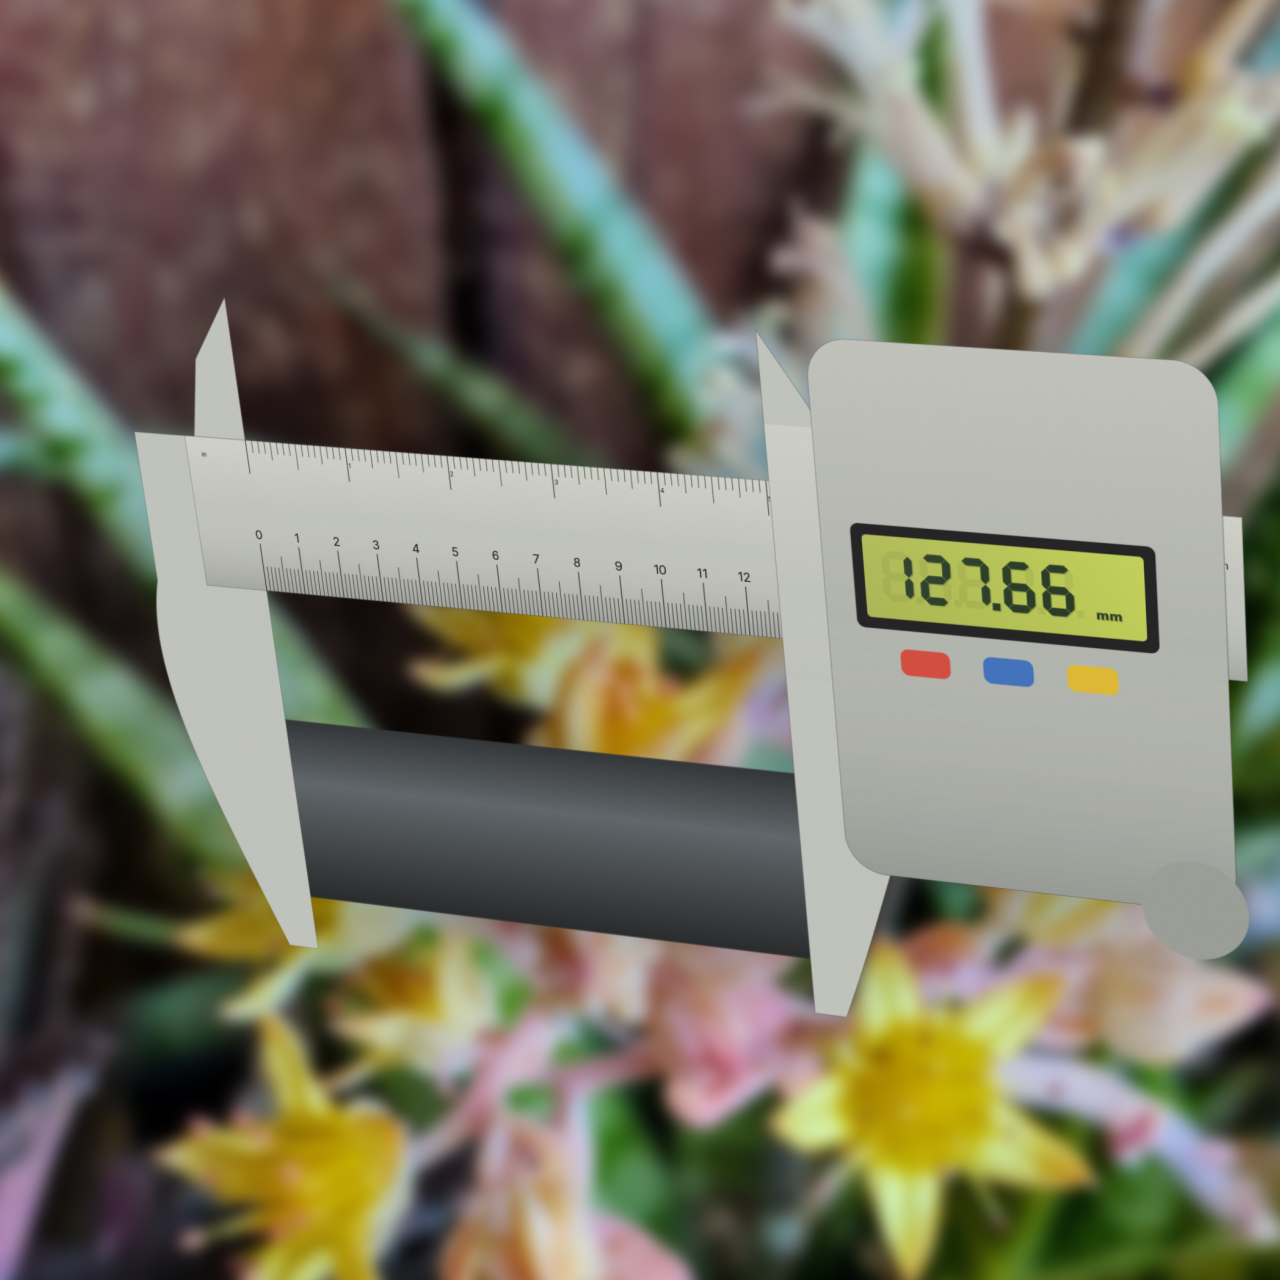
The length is 127.66 mm
